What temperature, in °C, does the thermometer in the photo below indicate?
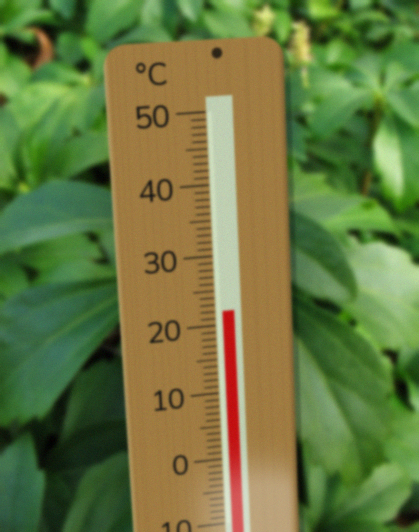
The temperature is 22 °C
